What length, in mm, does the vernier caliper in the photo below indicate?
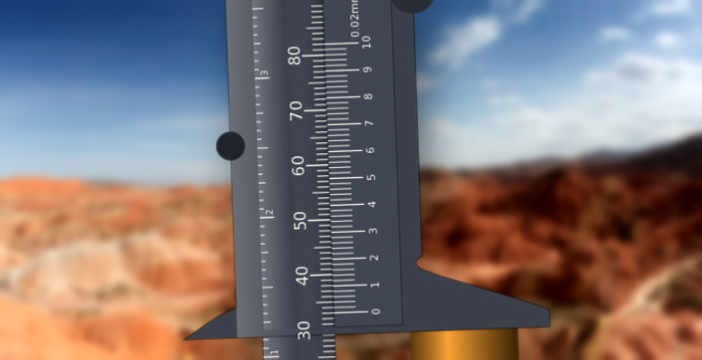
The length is 33.0 mm
